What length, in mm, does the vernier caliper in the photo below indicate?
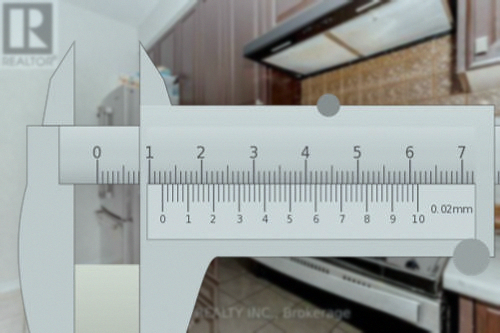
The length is 12.5 mm
